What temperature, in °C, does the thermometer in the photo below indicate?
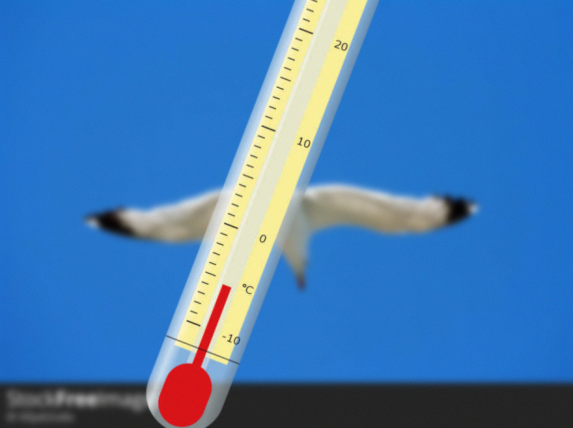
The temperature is -5.5 °C
